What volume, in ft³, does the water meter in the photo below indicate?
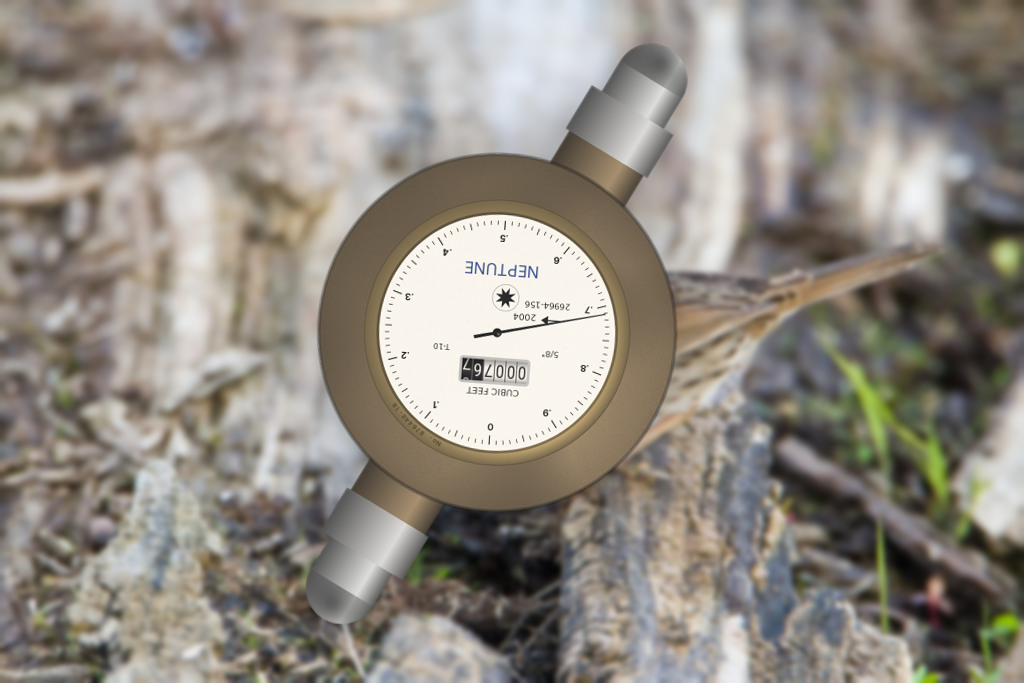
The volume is 766.71 ft³
